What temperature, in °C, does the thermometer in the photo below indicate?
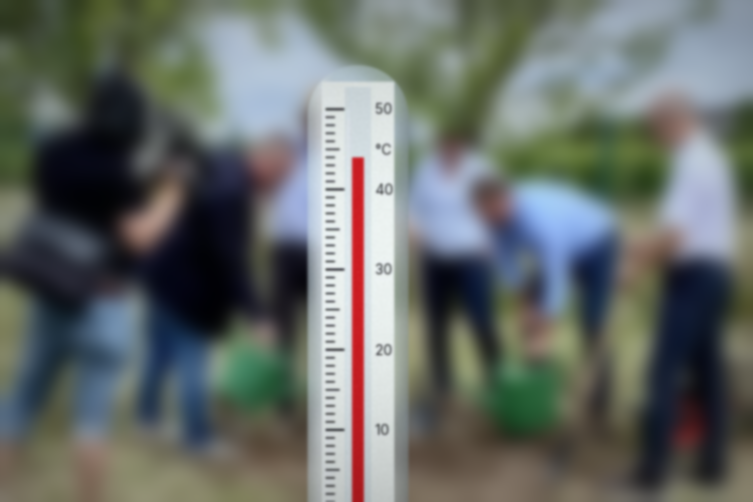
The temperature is 44 °C
